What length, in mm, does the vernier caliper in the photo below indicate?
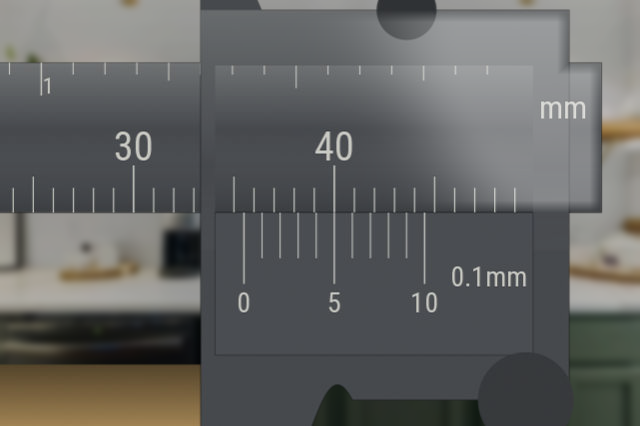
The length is 35.5 mm
